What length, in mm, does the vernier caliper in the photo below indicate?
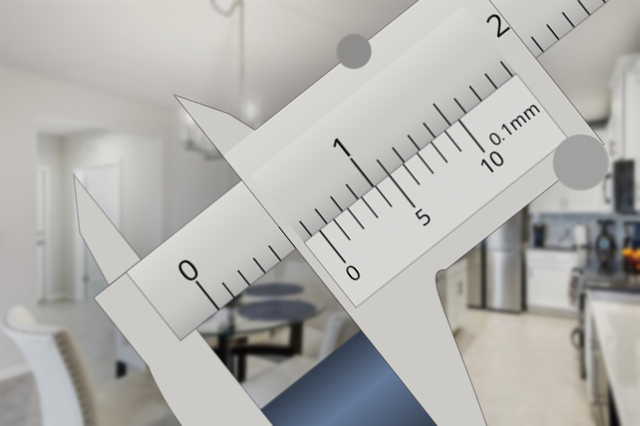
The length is 6.5 mm
